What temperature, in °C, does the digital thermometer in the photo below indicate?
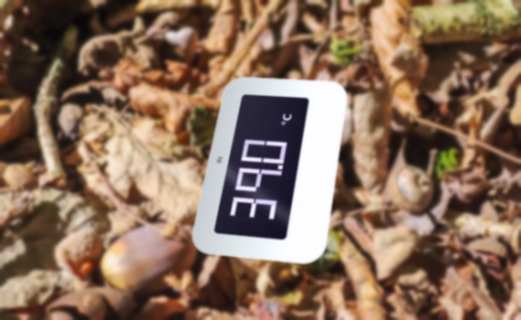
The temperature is 39.0 °C
